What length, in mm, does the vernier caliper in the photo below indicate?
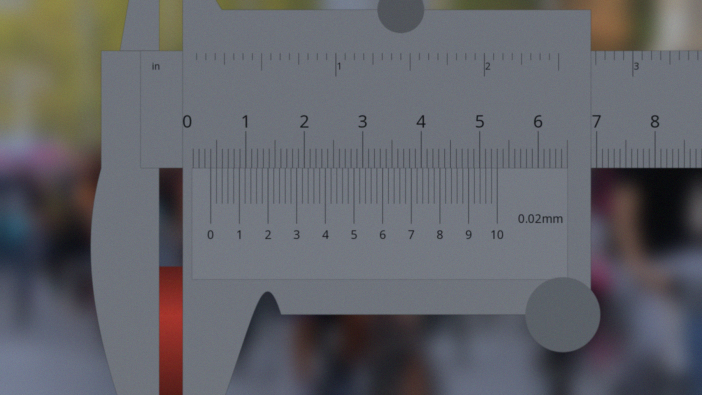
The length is 4.0 mm
